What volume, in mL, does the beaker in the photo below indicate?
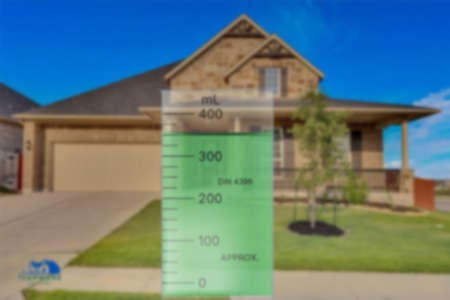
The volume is 350 mL
